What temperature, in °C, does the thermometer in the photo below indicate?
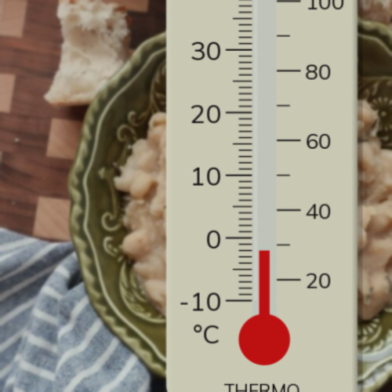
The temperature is -2 °C
